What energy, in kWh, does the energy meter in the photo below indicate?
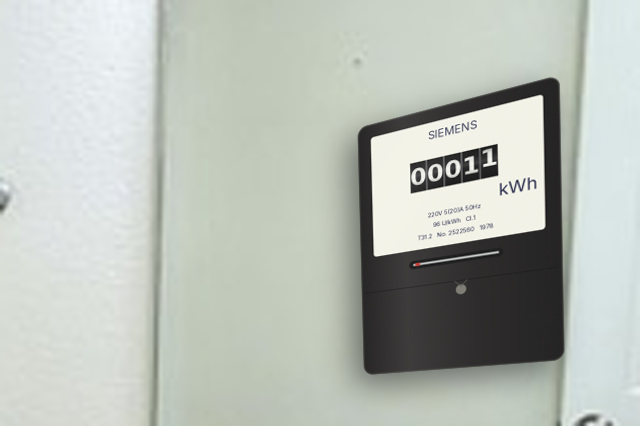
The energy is 11 kWh
